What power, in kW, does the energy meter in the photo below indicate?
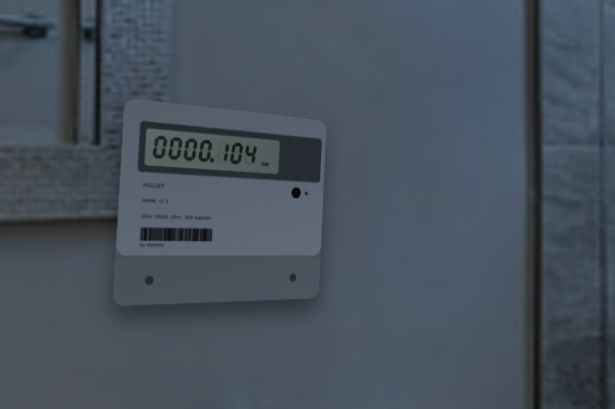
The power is 0.104 kW
